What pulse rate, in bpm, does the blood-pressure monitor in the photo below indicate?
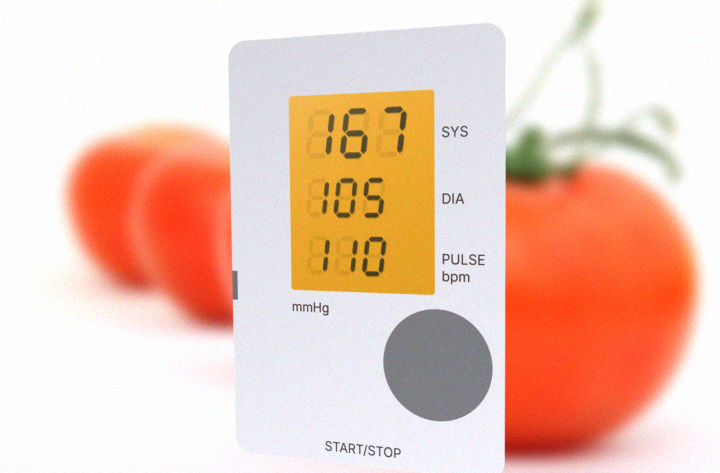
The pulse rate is 110 bpm
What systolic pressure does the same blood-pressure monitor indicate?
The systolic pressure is 167 mmHg
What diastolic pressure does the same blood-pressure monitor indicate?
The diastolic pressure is 105 mmHg
